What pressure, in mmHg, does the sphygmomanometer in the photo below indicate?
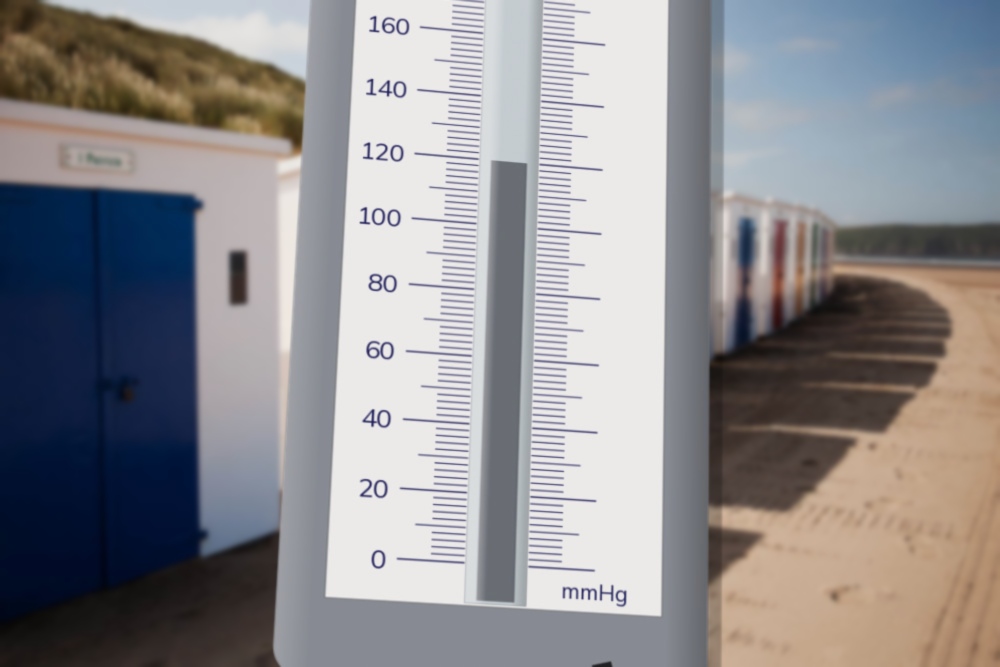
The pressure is 120 mmHg
